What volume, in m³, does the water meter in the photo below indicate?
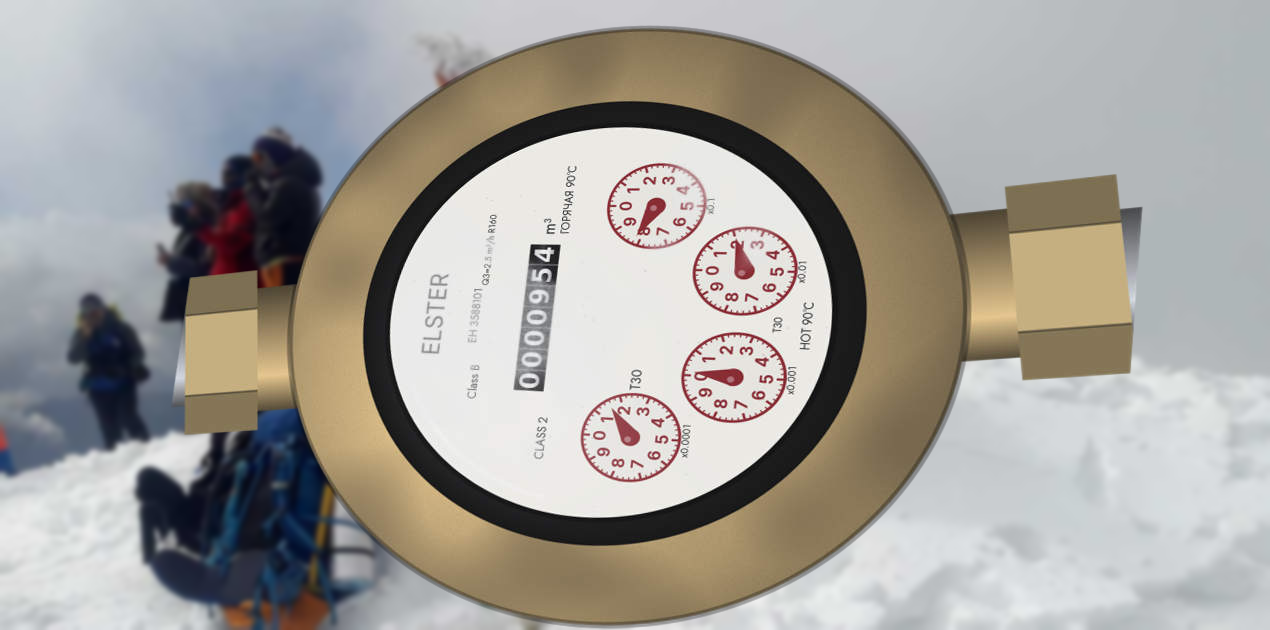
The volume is 954.8201 m³
